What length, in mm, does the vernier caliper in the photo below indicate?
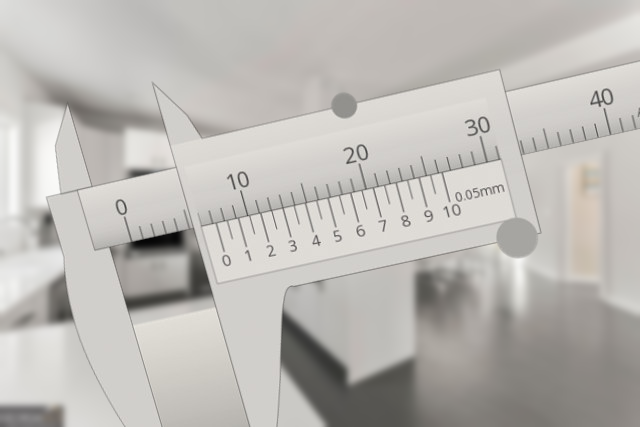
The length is 7.3 mm
